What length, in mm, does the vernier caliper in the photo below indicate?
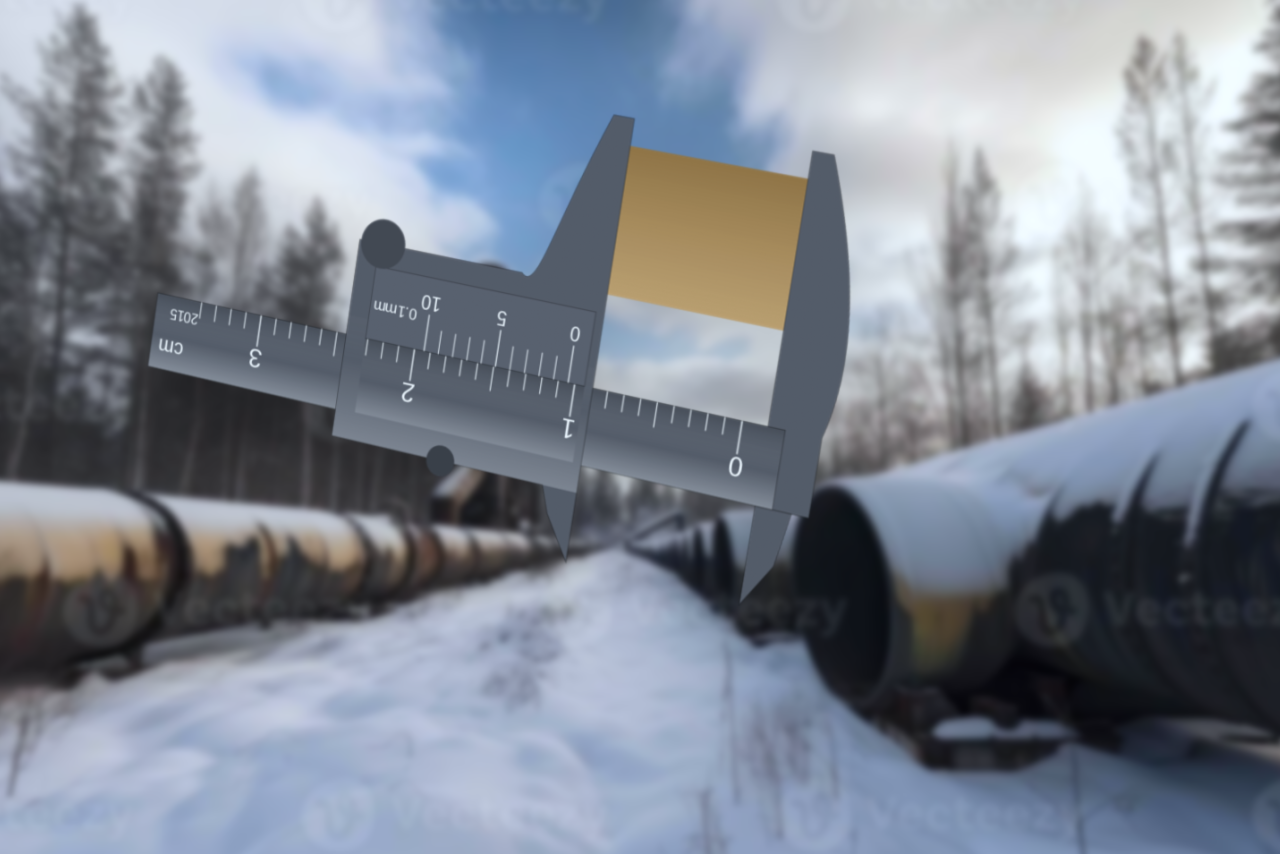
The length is 10.4 mm
